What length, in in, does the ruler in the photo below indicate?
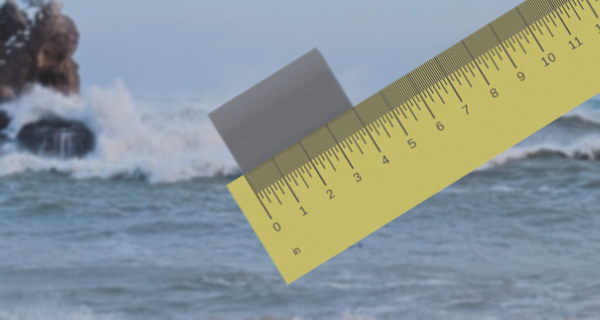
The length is 4 in
